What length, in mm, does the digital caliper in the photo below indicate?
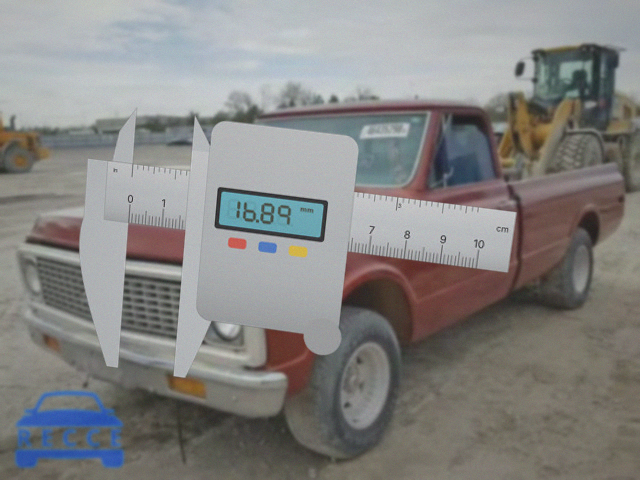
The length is 16.89 mm
